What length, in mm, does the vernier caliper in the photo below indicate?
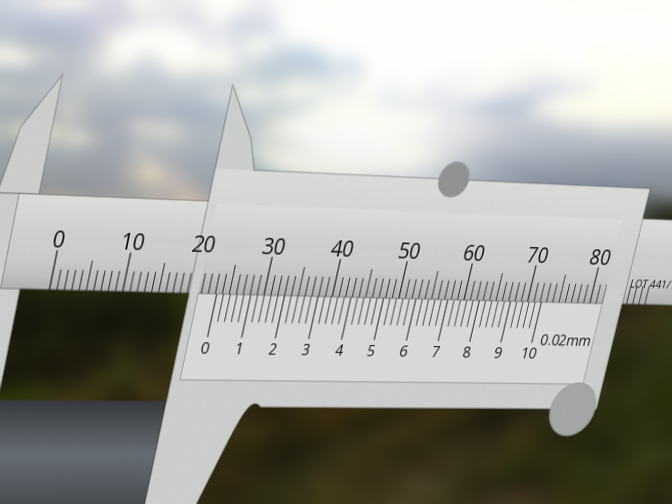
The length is 23.2 mm
